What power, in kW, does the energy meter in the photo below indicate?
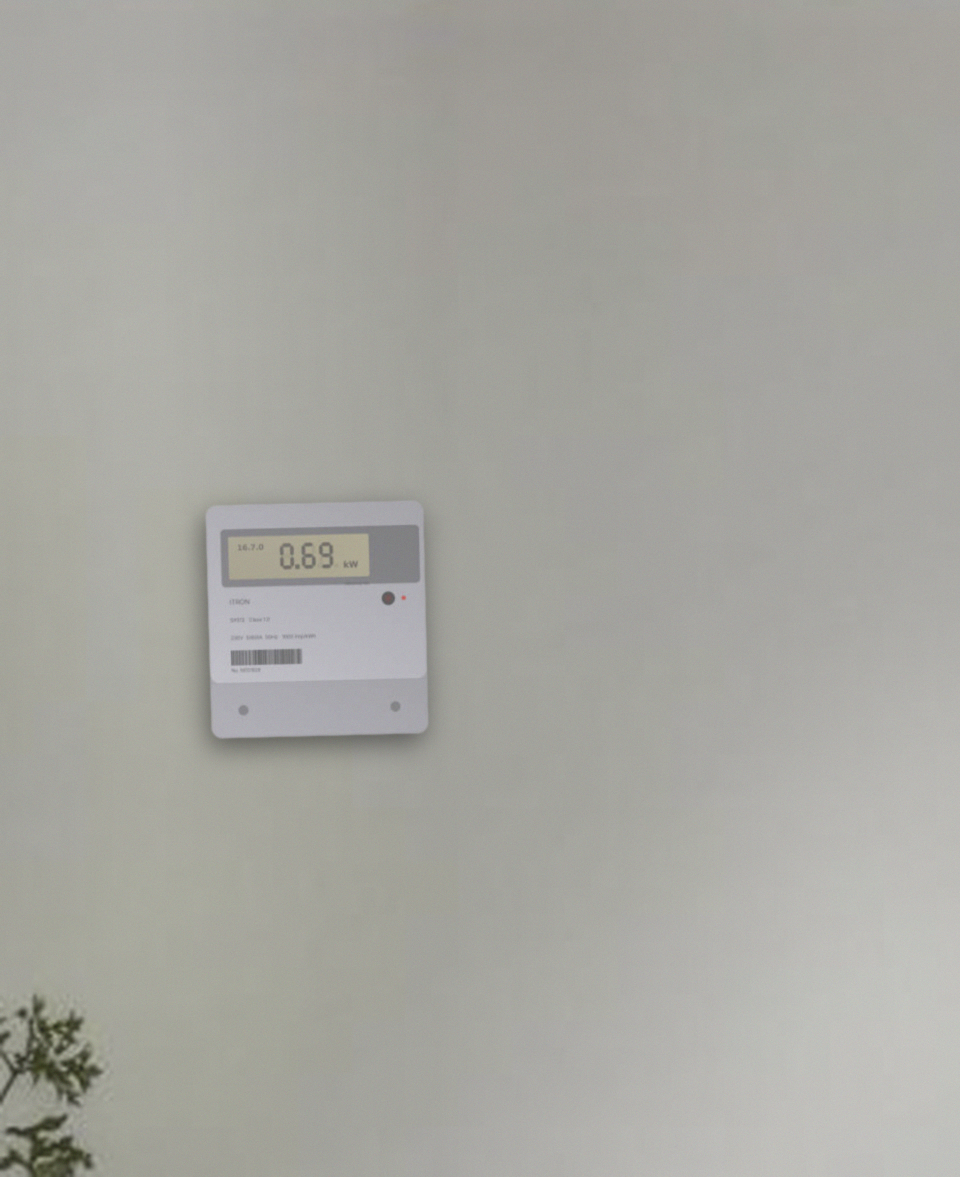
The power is 0.69 kW
